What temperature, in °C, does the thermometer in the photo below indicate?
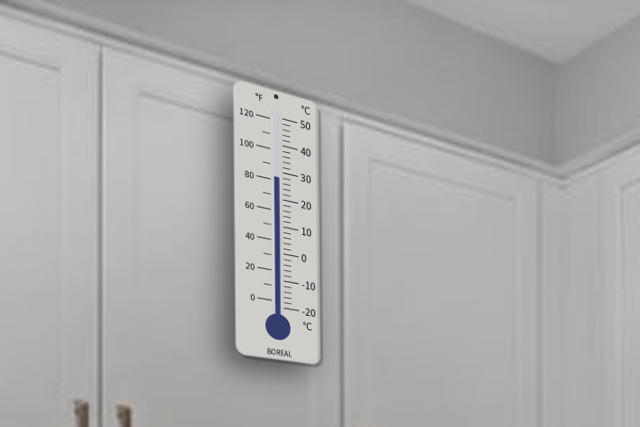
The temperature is 28 °C
